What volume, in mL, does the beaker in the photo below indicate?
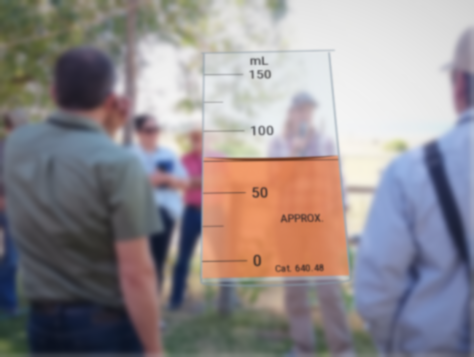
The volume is 75 mL
